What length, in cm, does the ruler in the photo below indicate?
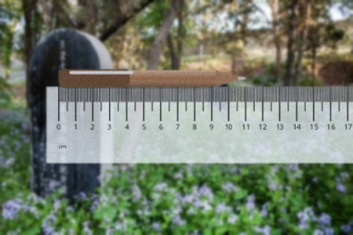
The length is 11 cm
